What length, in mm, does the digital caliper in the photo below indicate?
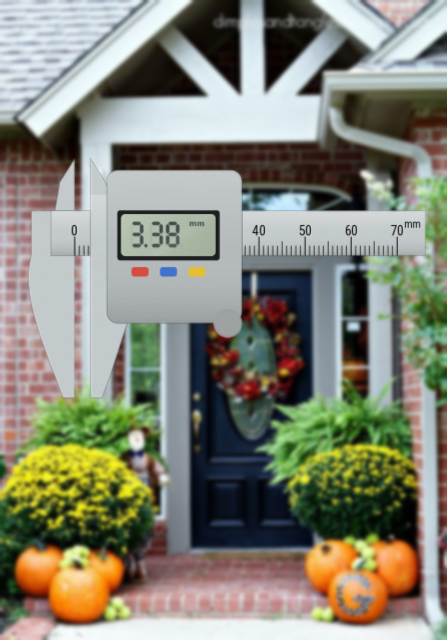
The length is 3.38 mm
